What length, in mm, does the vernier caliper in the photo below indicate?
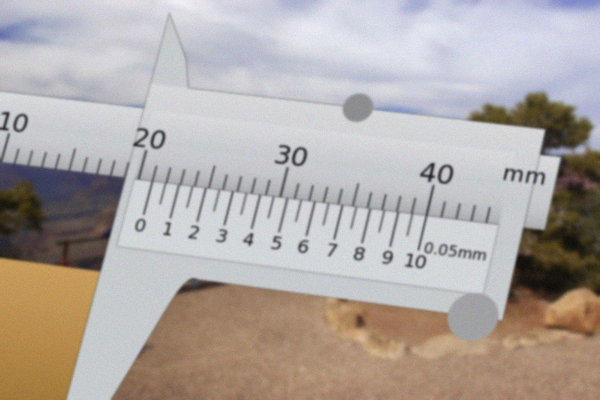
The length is 21.0 mm
